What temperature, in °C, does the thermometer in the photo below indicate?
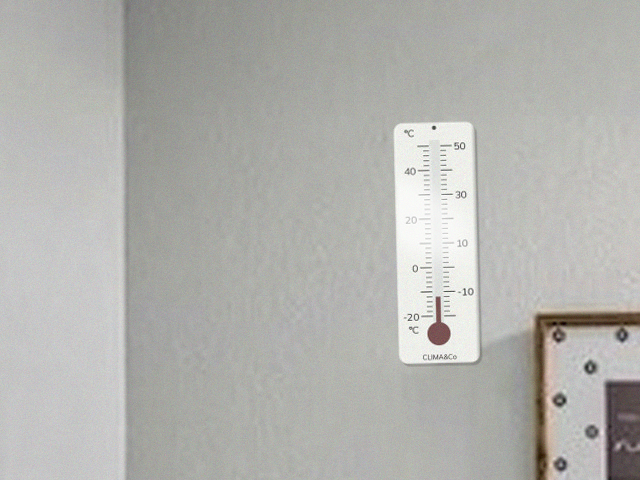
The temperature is -12 °C
